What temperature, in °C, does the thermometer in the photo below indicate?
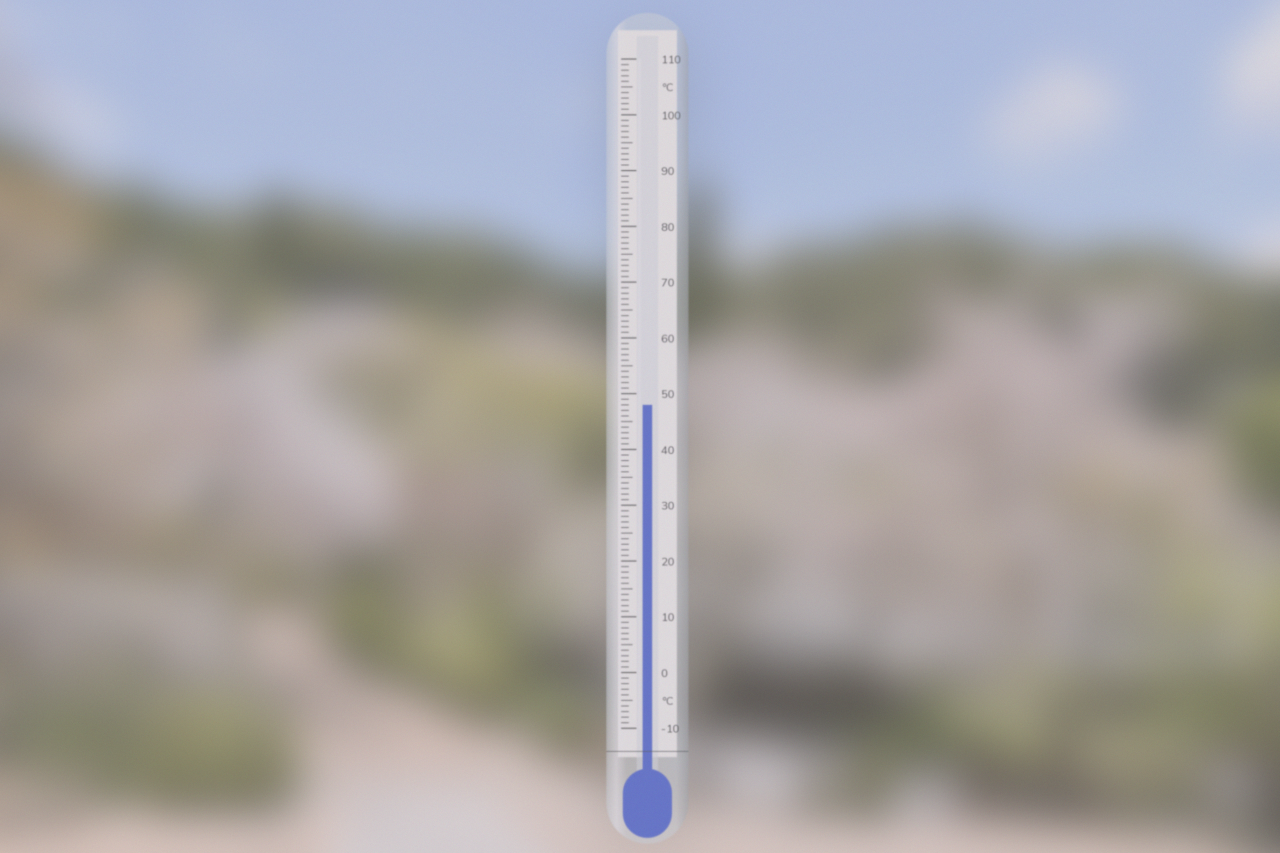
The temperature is 48 °C
